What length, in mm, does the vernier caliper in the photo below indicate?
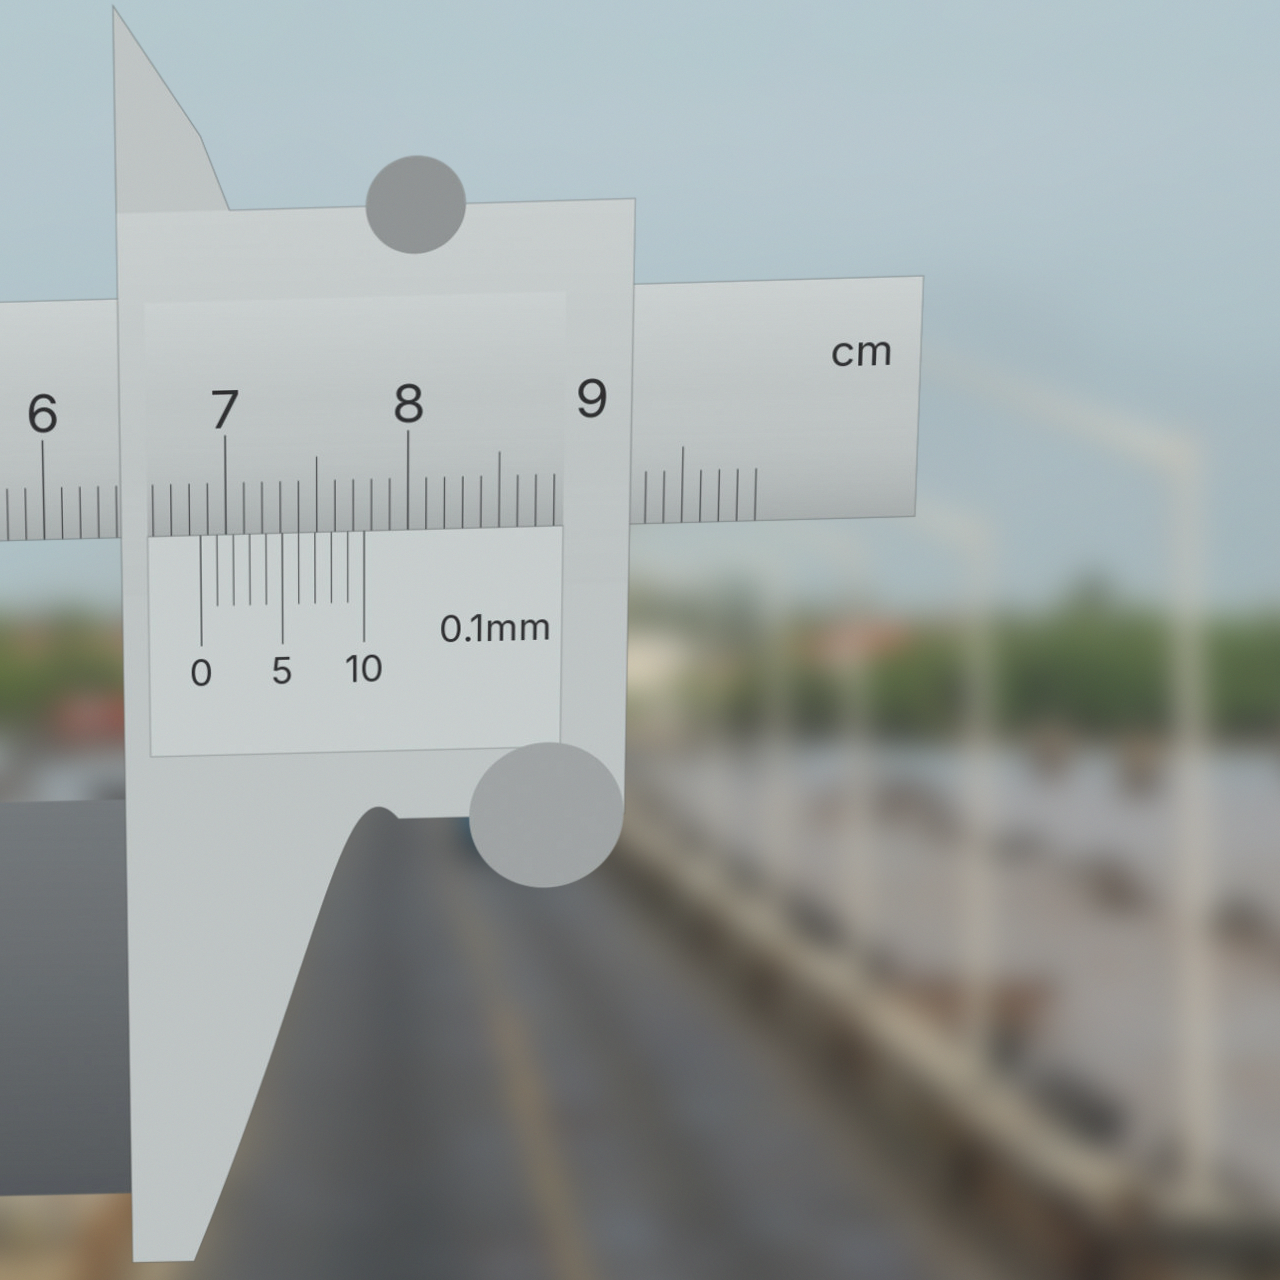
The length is 68.6 mm
